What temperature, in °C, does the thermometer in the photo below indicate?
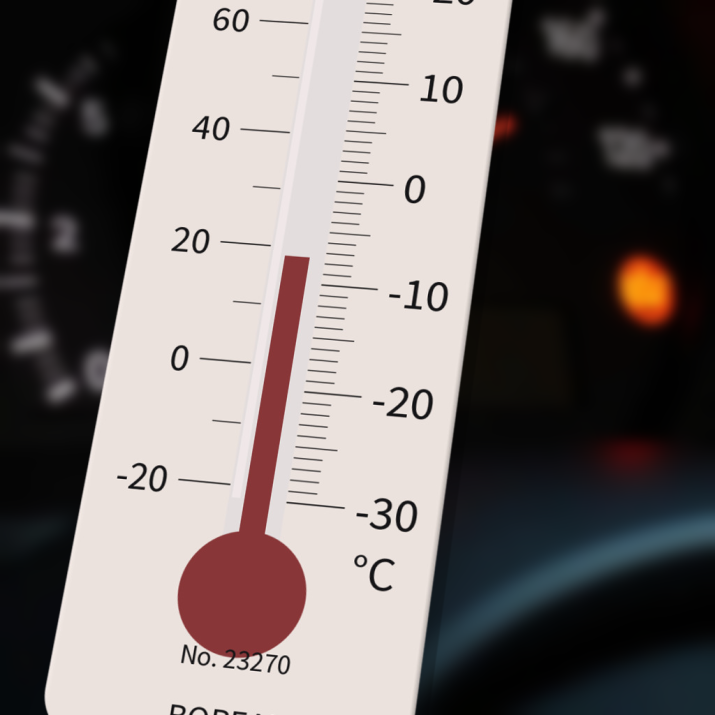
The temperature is -7.5 °C
